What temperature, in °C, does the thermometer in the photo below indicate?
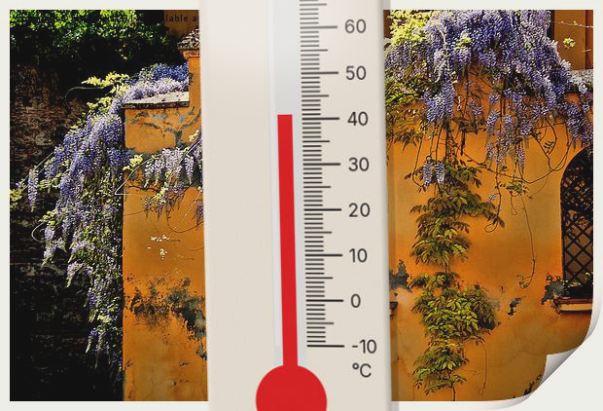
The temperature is 41 °C
